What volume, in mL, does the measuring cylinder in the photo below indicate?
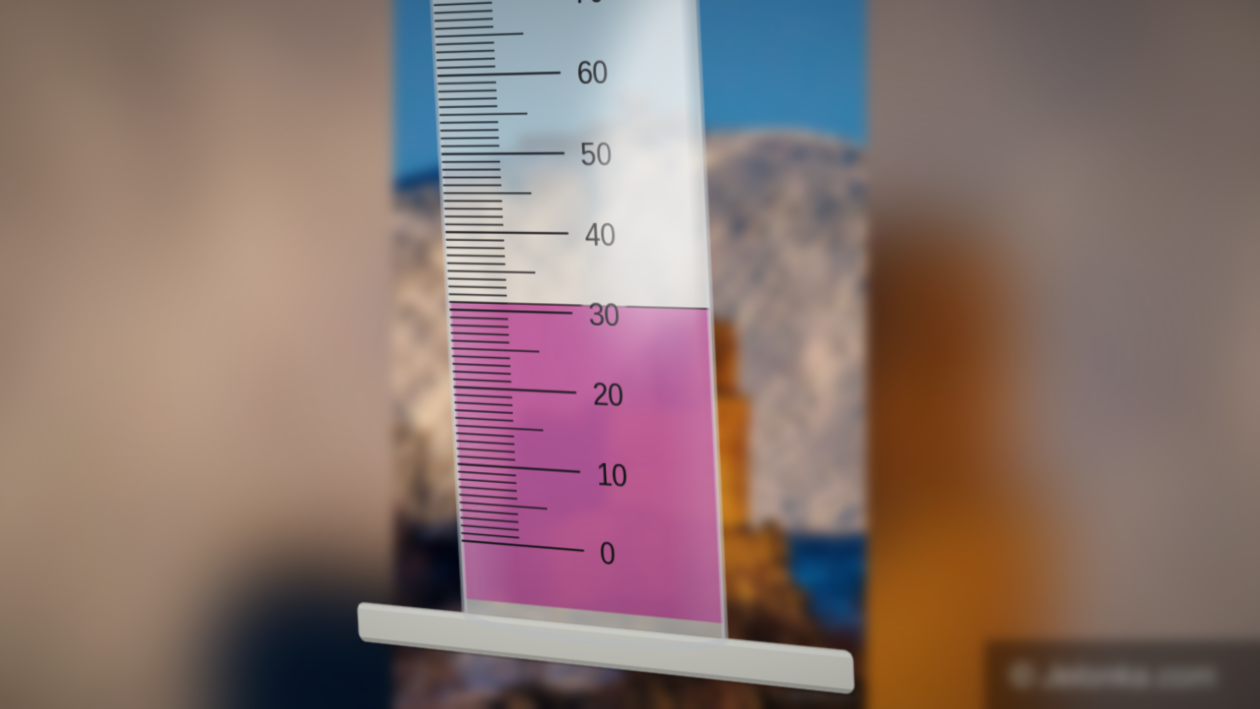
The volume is 31 mL
